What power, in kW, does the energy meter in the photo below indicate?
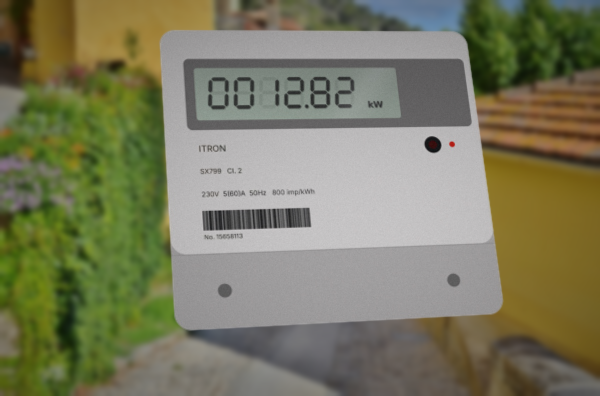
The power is 12.82 kW
